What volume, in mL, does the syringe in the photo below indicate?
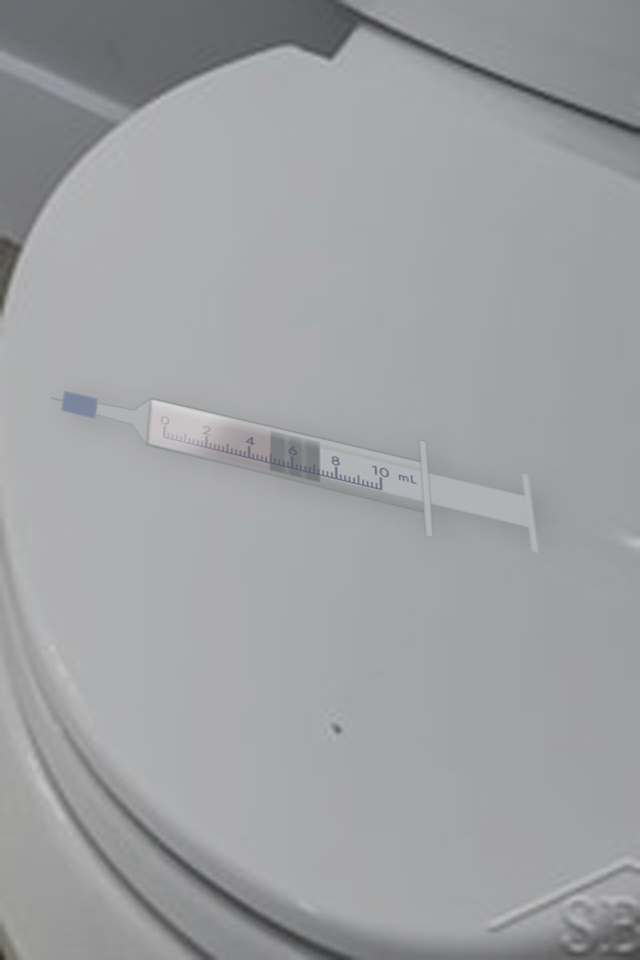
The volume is 5 mL
